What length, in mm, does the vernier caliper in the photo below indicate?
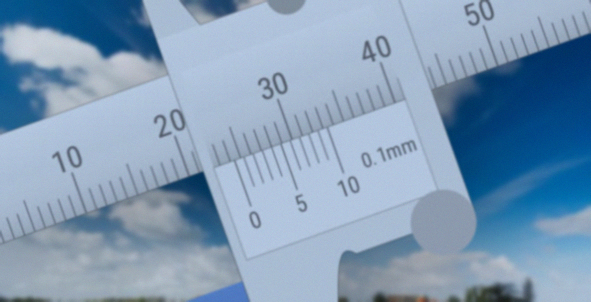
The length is 24.4 mm
